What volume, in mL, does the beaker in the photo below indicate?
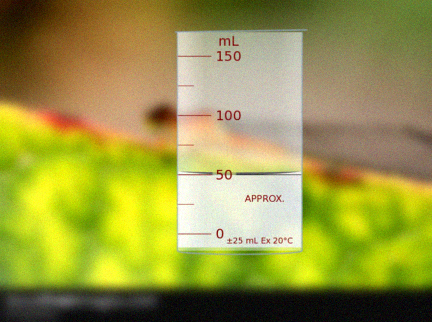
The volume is 50 mL
